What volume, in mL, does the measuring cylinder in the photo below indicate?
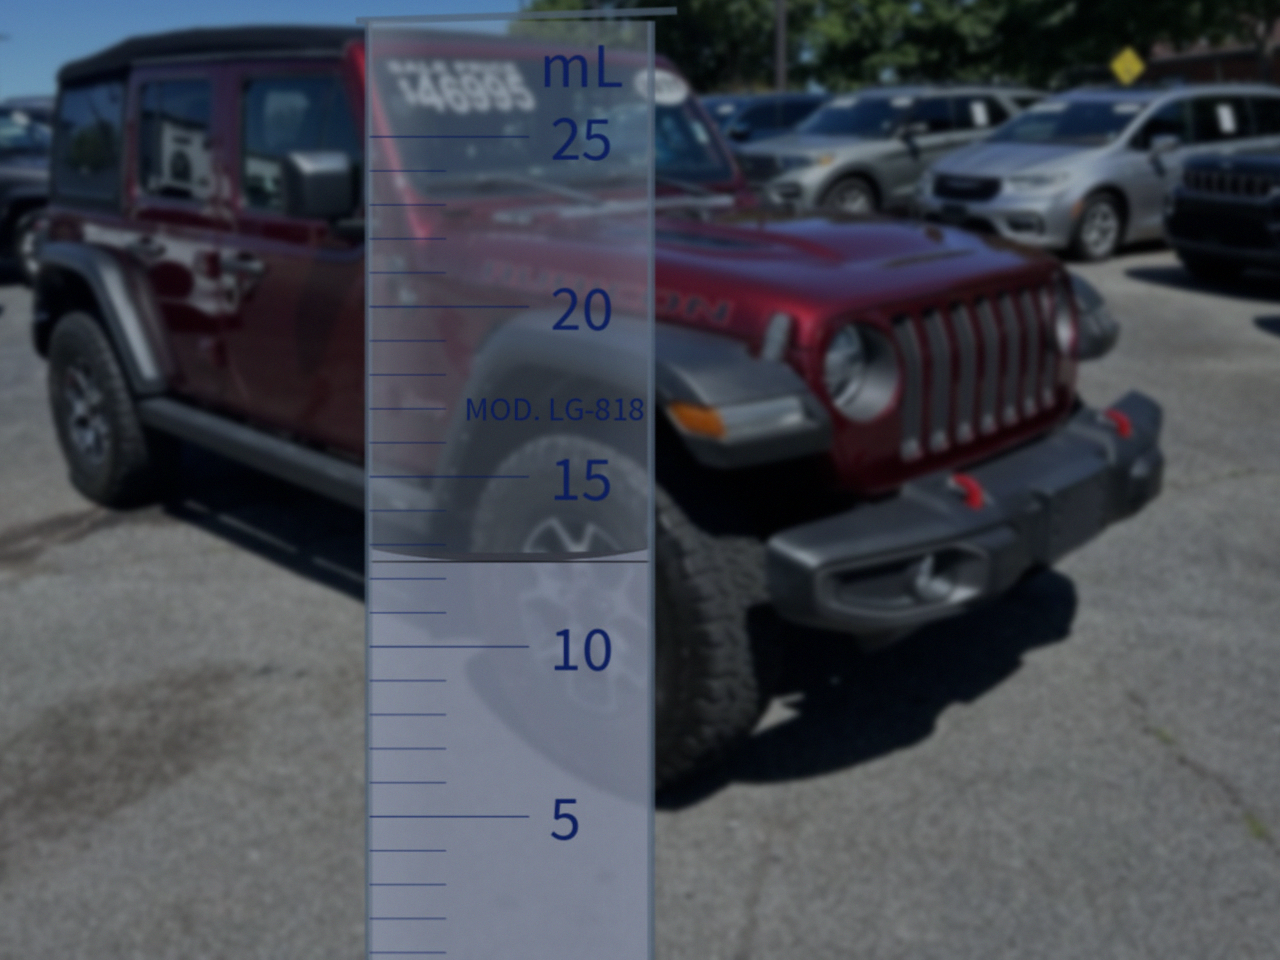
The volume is 12.5 mL
